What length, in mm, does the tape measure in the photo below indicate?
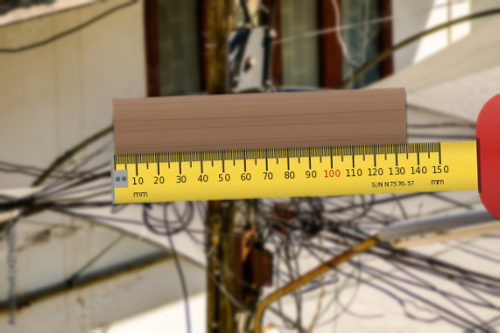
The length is 135 mm
